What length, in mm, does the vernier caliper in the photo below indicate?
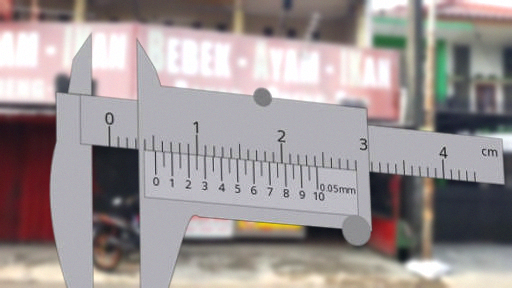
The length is 5.2 mm
